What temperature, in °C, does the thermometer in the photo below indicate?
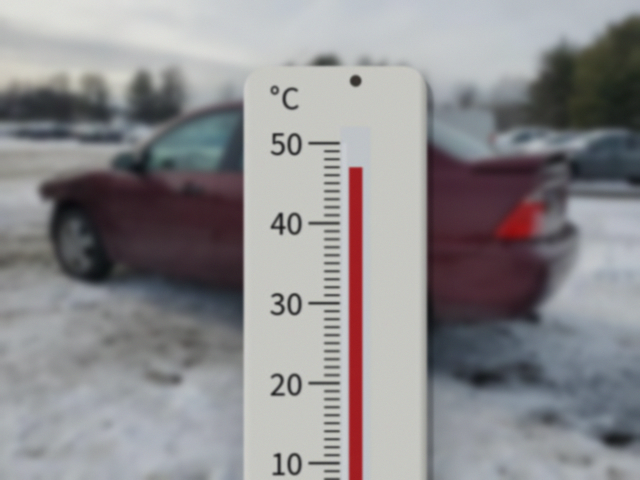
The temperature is 47 °C
